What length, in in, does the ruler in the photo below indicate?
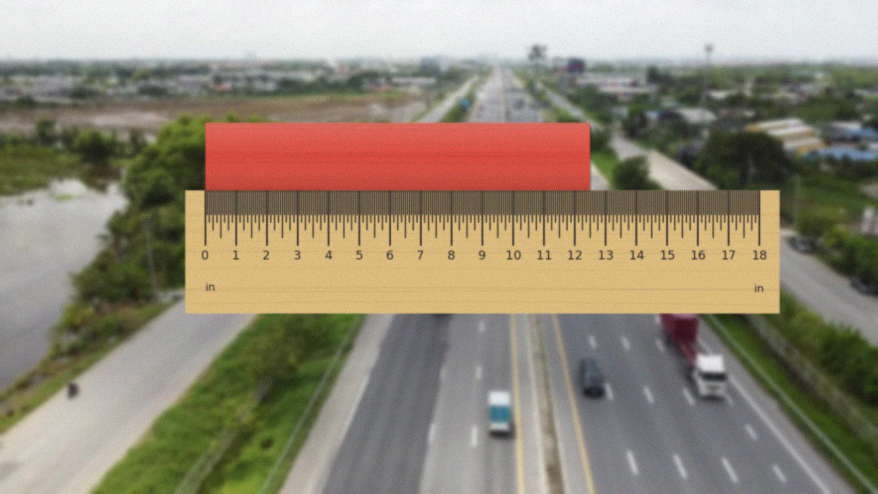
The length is 12.5 in
